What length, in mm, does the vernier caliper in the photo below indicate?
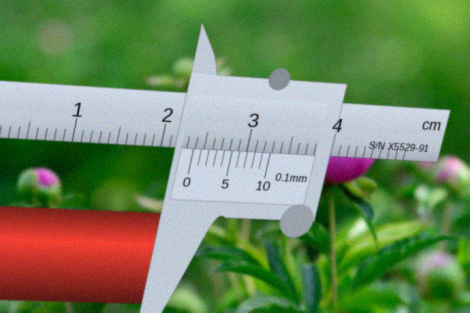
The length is 23.8 mm
